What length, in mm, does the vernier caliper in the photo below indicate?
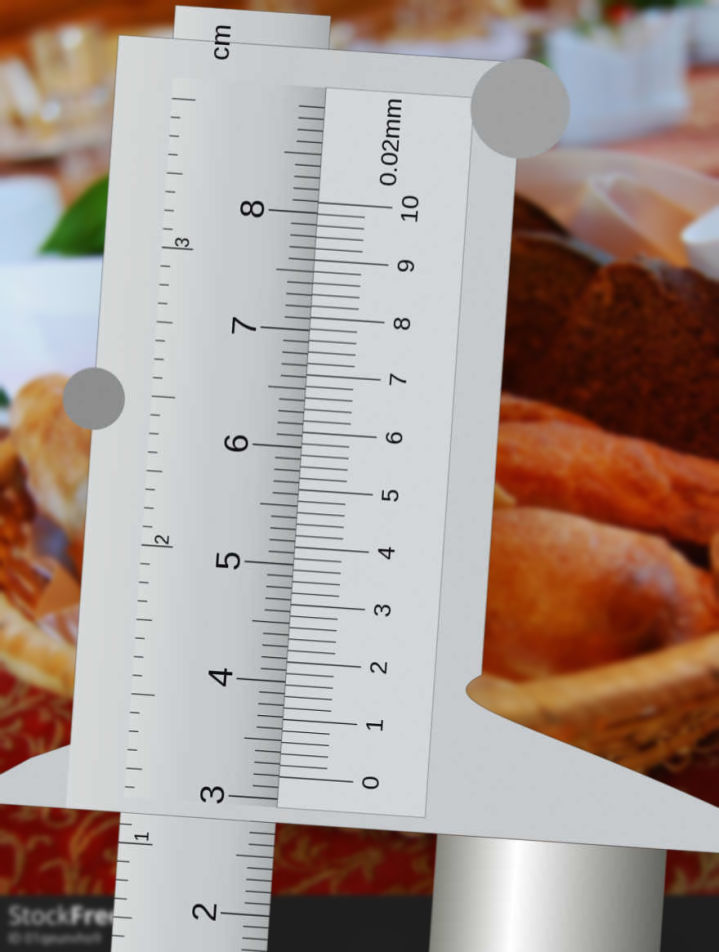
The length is 31.9 mm
